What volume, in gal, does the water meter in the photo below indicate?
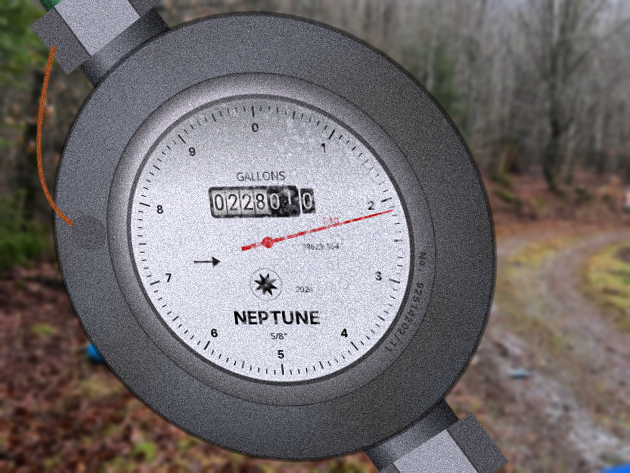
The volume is 228012.1 gal
